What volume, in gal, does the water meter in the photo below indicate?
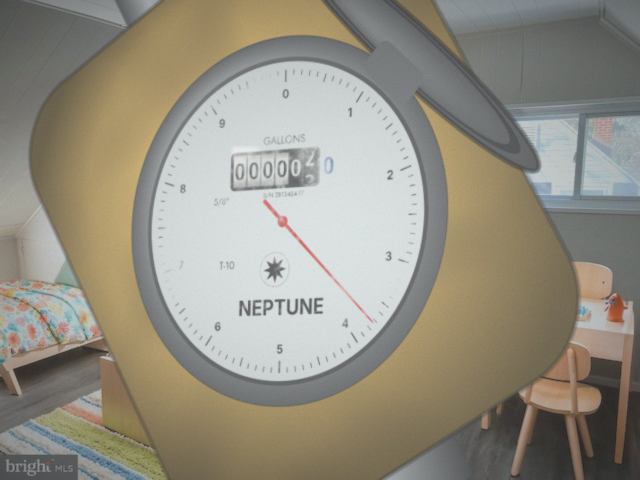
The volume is 23.7 gal
